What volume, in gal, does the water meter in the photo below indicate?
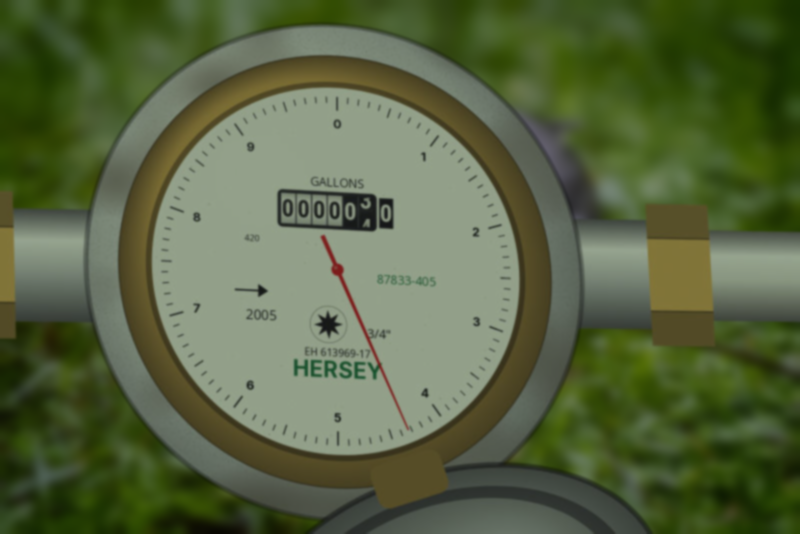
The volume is 34.3 gal
